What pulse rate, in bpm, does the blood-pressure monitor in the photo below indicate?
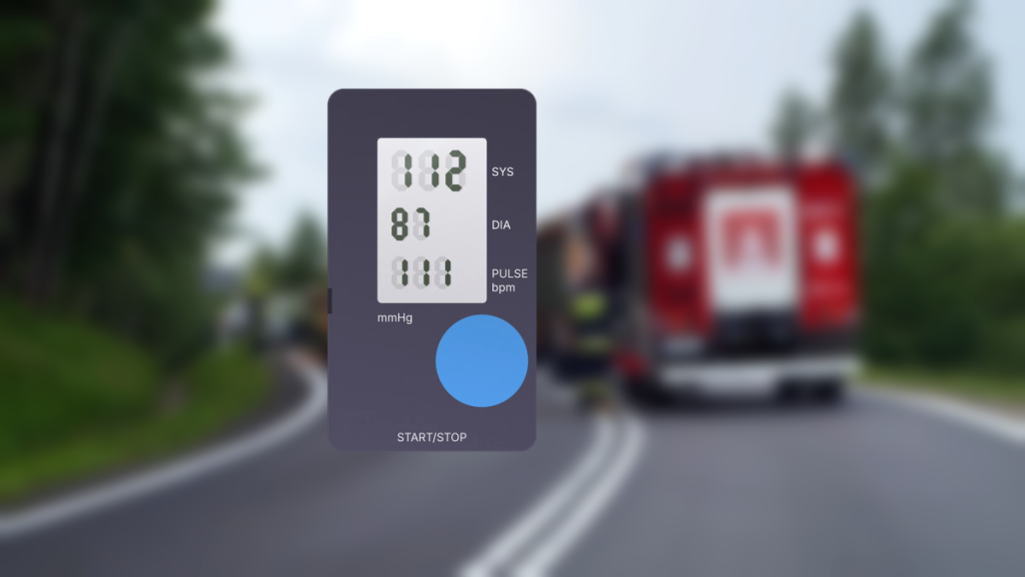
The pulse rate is 111 bpm
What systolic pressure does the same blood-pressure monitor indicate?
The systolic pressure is 112 mmHg
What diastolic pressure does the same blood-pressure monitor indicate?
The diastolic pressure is 87 mmHg
